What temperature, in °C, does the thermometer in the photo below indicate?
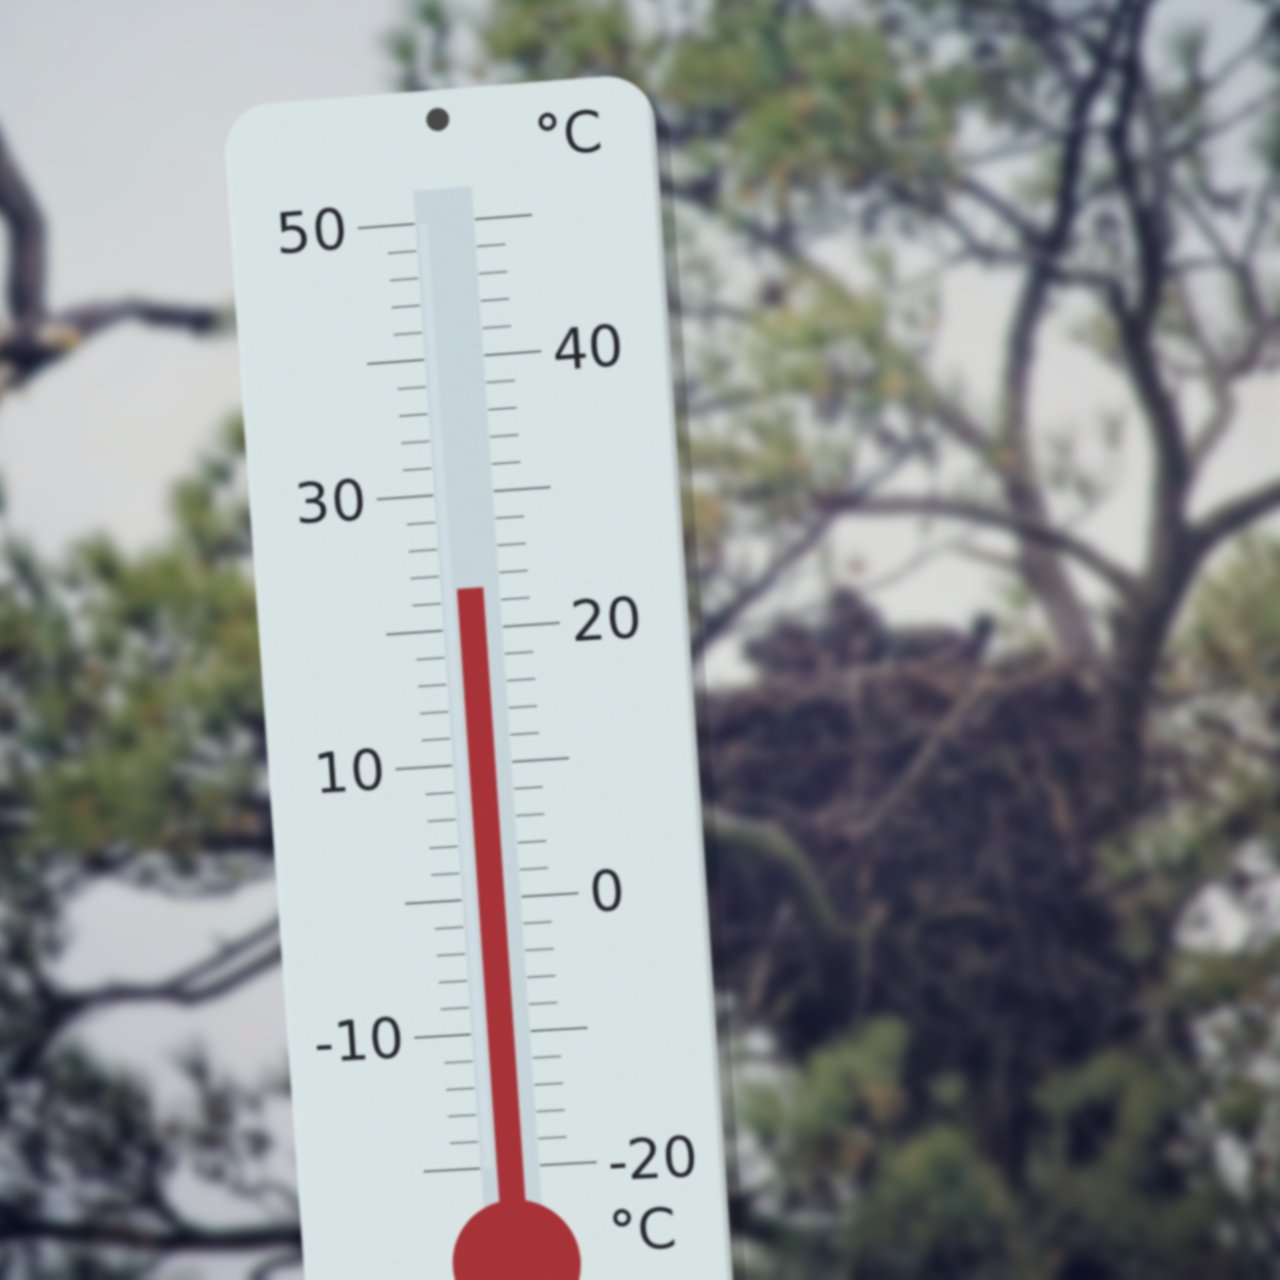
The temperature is 23 °C
